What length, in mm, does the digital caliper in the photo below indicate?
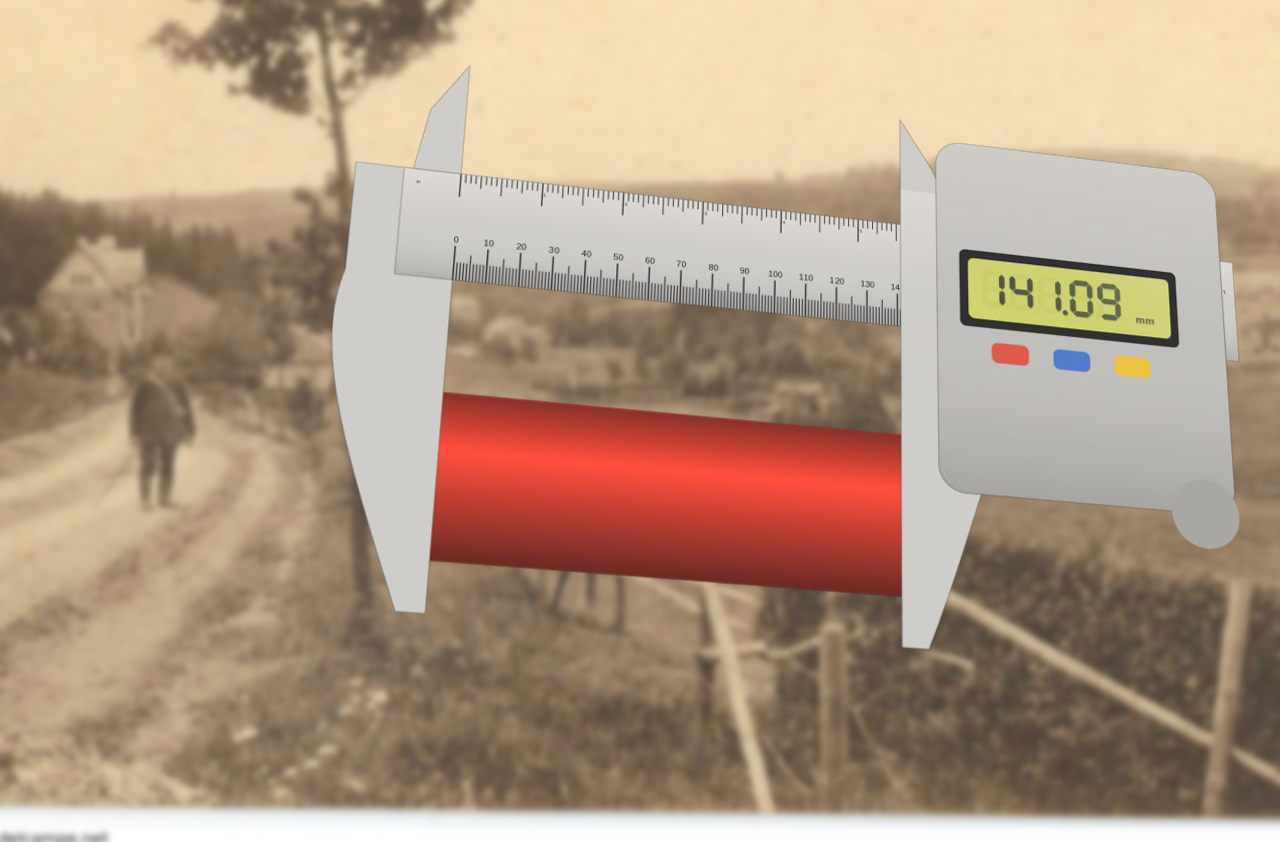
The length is 141.09 mm
